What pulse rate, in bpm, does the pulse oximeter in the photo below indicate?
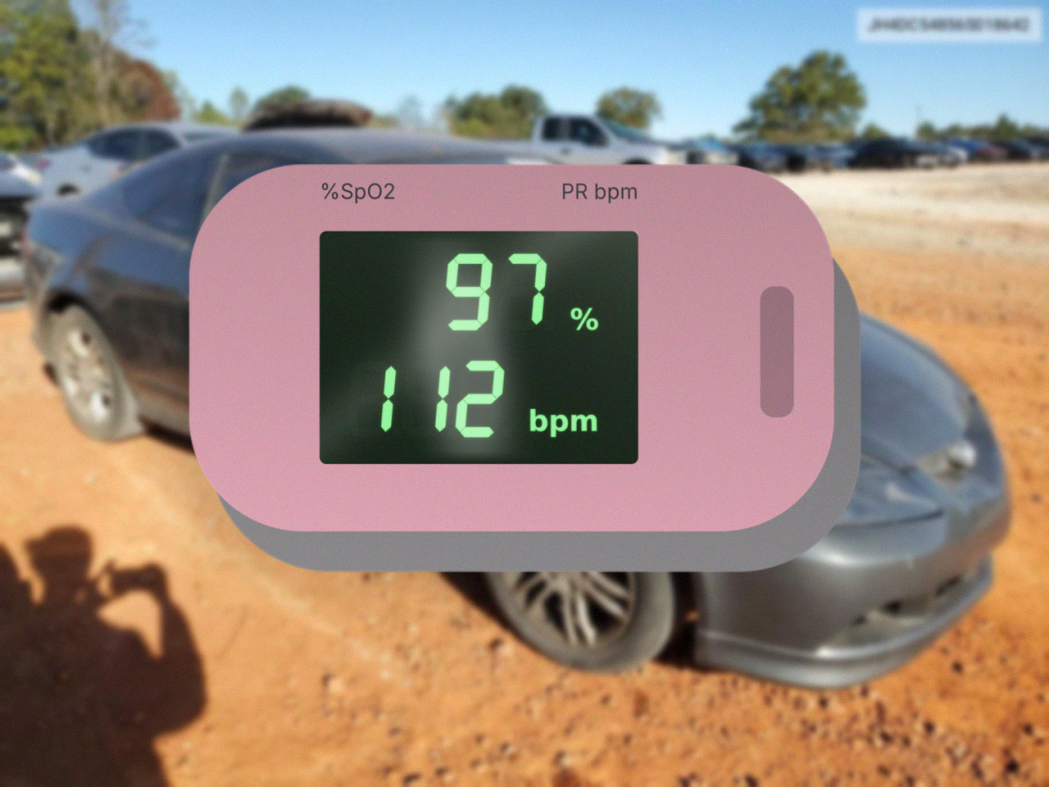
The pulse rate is 112 bpm
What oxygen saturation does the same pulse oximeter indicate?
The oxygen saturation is 97 %
